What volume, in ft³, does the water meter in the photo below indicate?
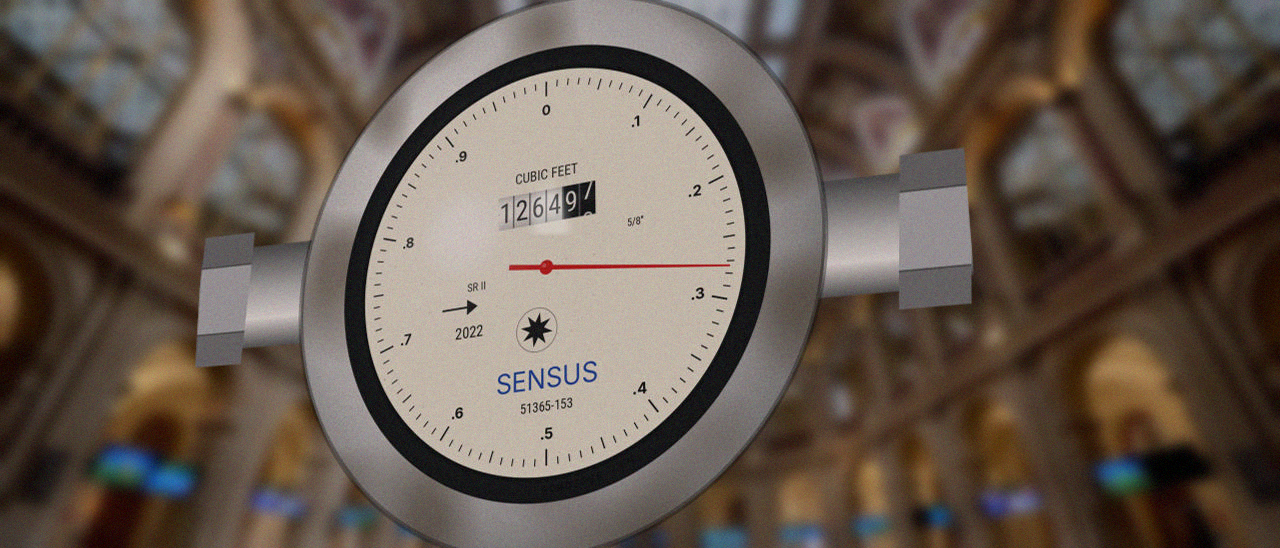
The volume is 126497.27 ft³
